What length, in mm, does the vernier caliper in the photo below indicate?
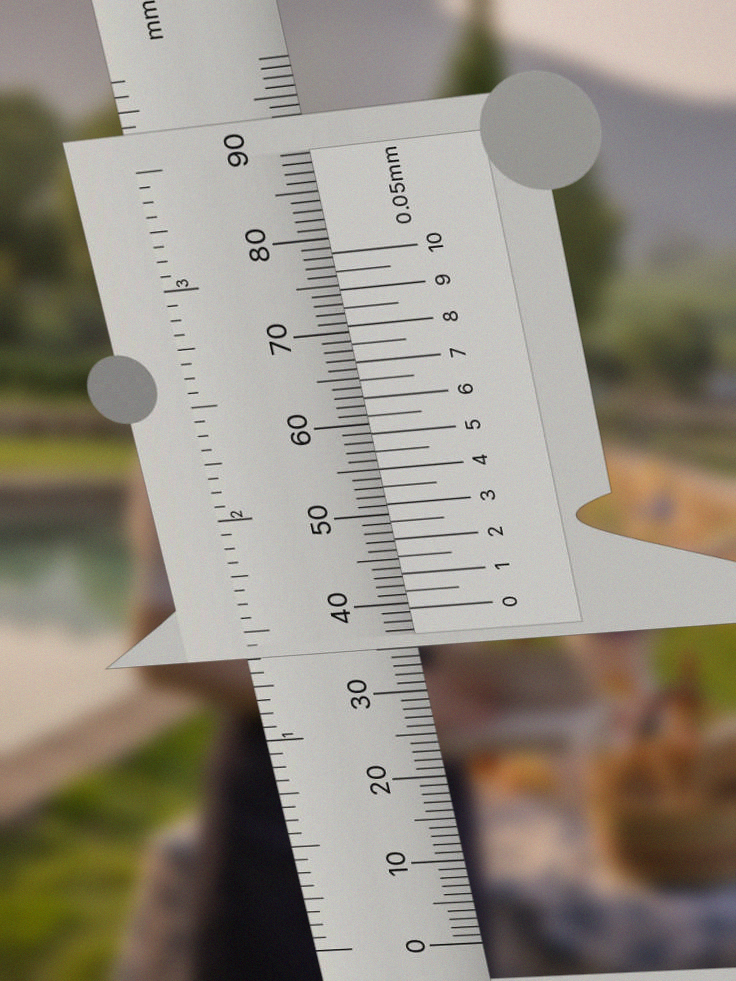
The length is 39.4 mm
